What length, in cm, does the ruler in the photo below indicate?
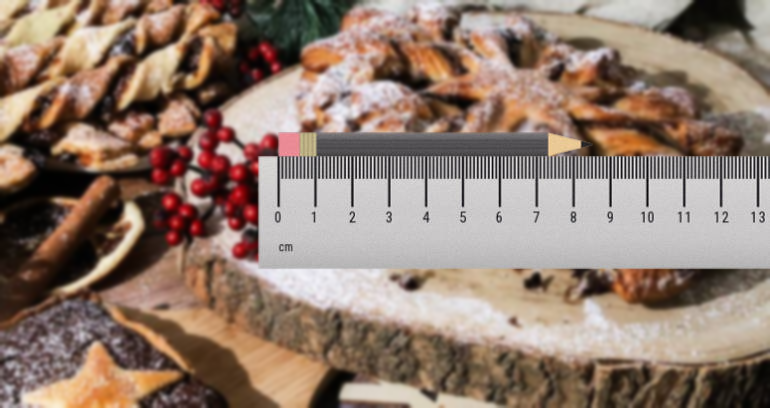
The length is 8.5 cm
